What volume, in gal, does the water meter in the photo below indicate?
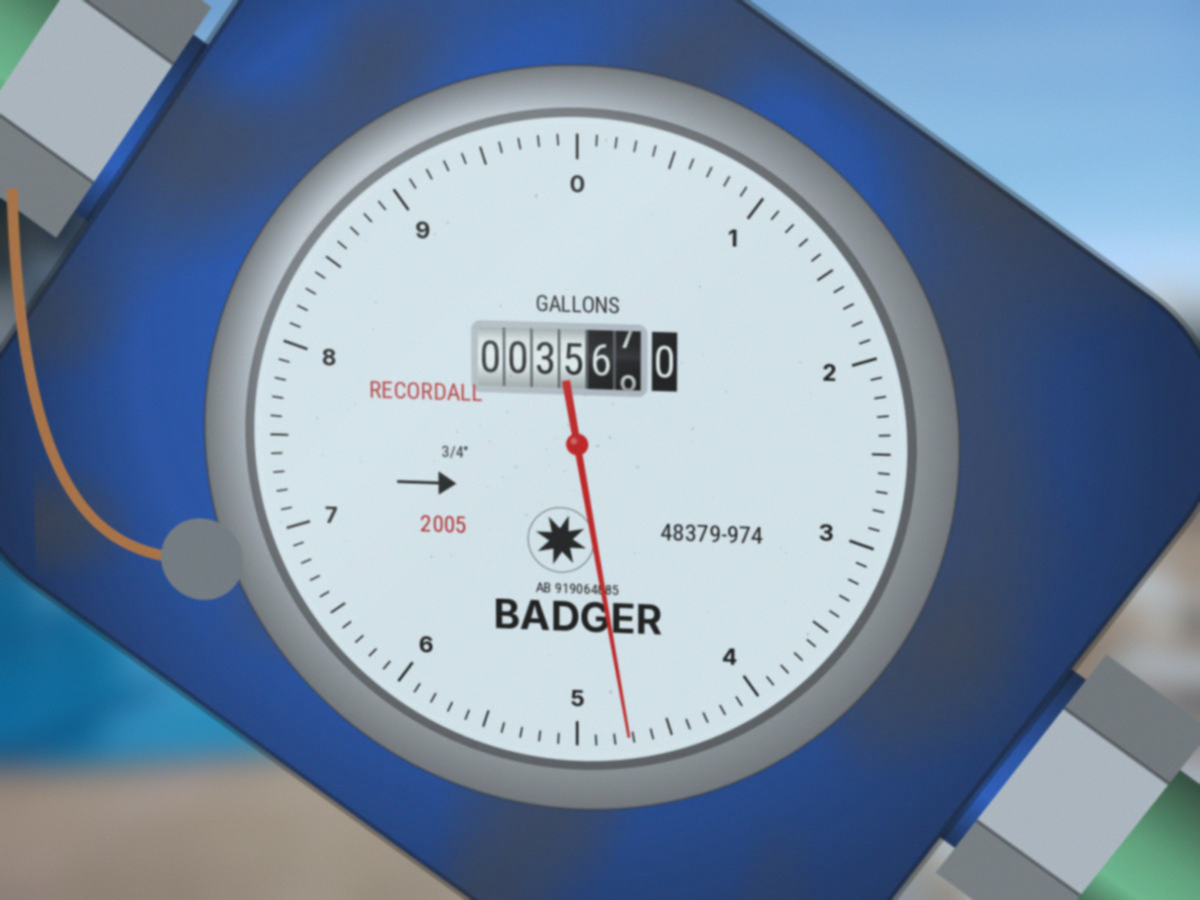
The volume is 35674.7 gal
